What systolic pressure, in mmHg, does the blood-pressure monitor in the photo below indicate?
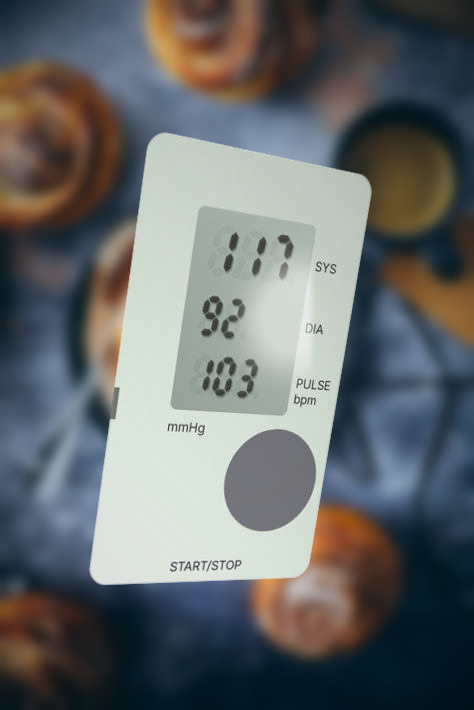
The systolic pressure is 117 mmHg
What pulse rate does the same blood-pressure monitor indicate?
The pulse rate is 103 bpm
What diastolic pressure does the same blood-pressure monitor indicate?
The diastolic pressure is 92 mmHg
